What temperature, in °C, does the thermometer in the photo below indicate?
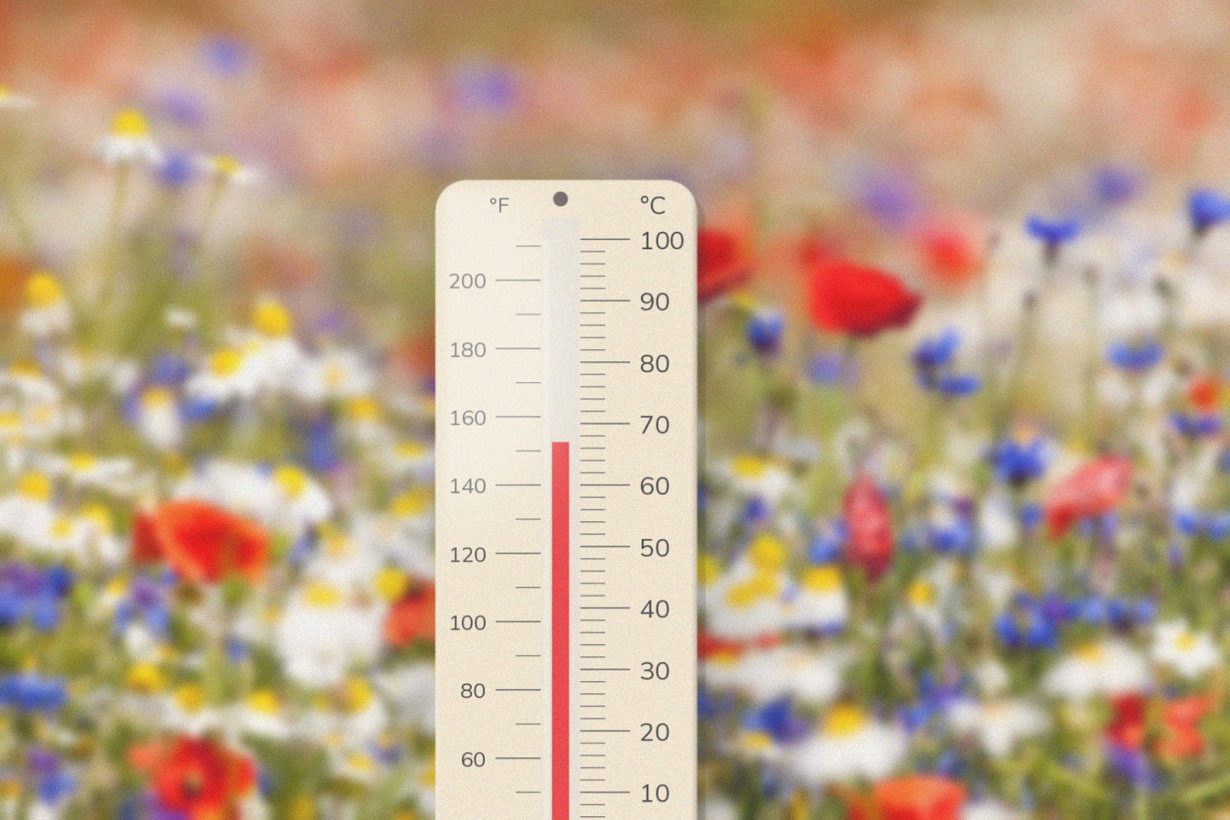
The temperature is 67 °C
